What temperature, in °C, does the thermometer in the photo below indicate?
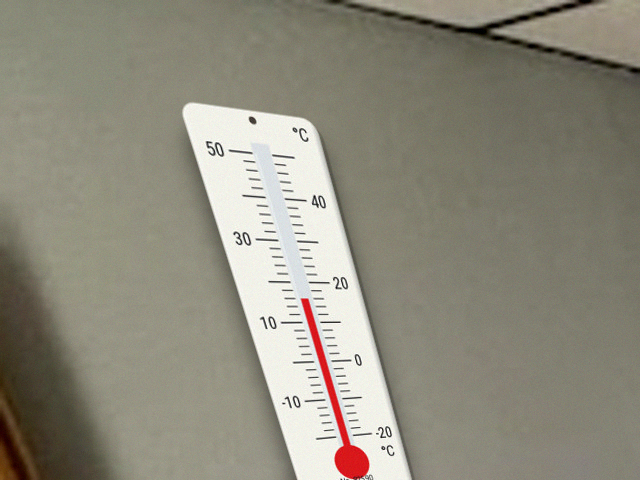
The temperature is 16 °C
